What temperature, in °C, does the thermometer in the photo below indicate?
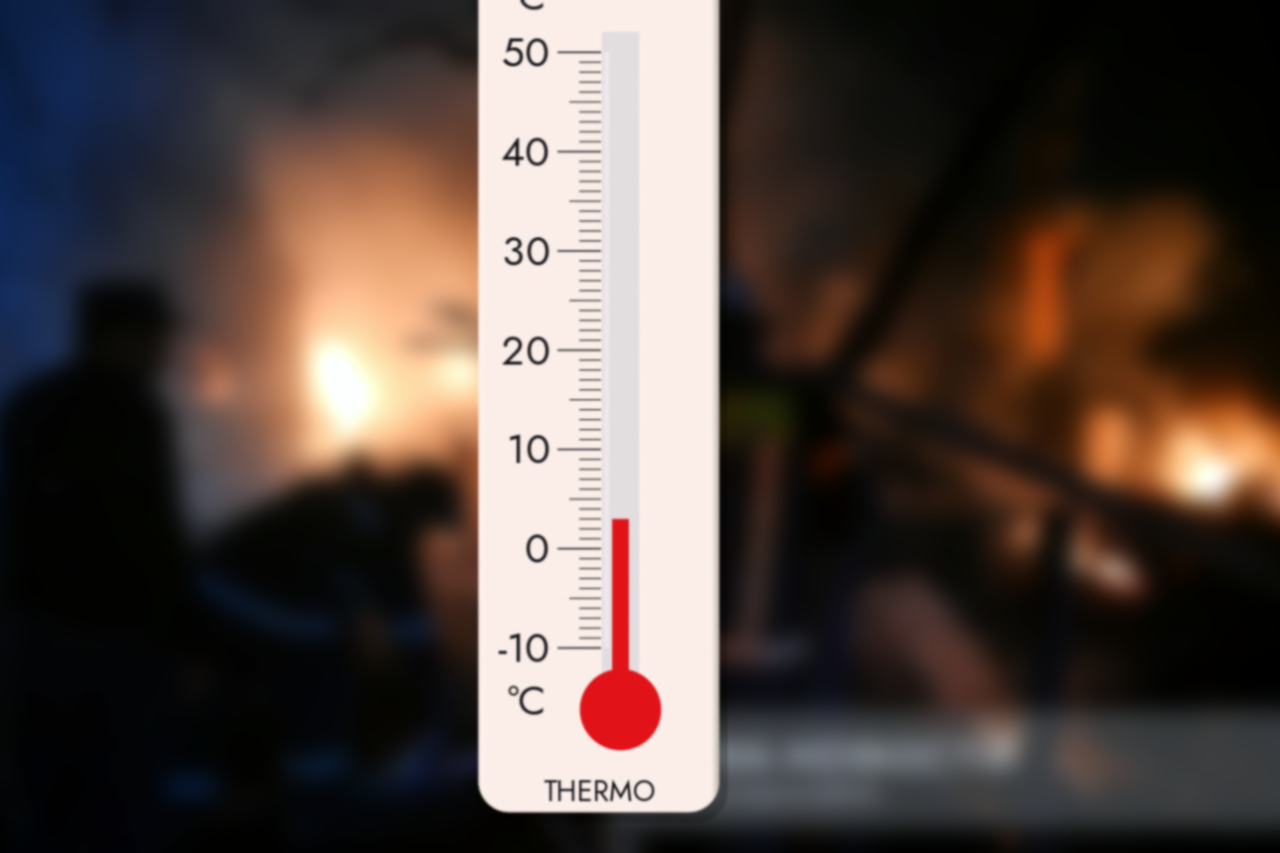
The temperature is 3 °C
